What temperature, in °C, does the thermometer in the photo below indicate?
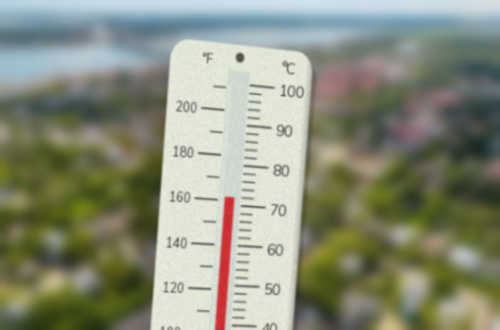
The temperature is 72 °C
